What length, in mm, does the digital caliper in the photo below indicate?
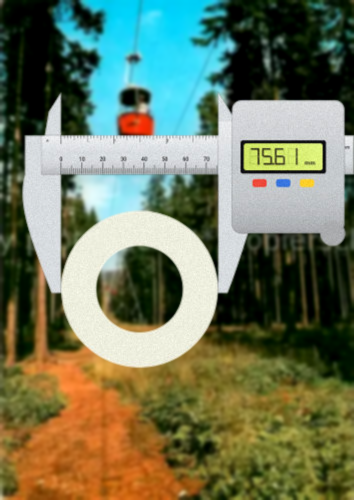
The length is 75.61 mm
